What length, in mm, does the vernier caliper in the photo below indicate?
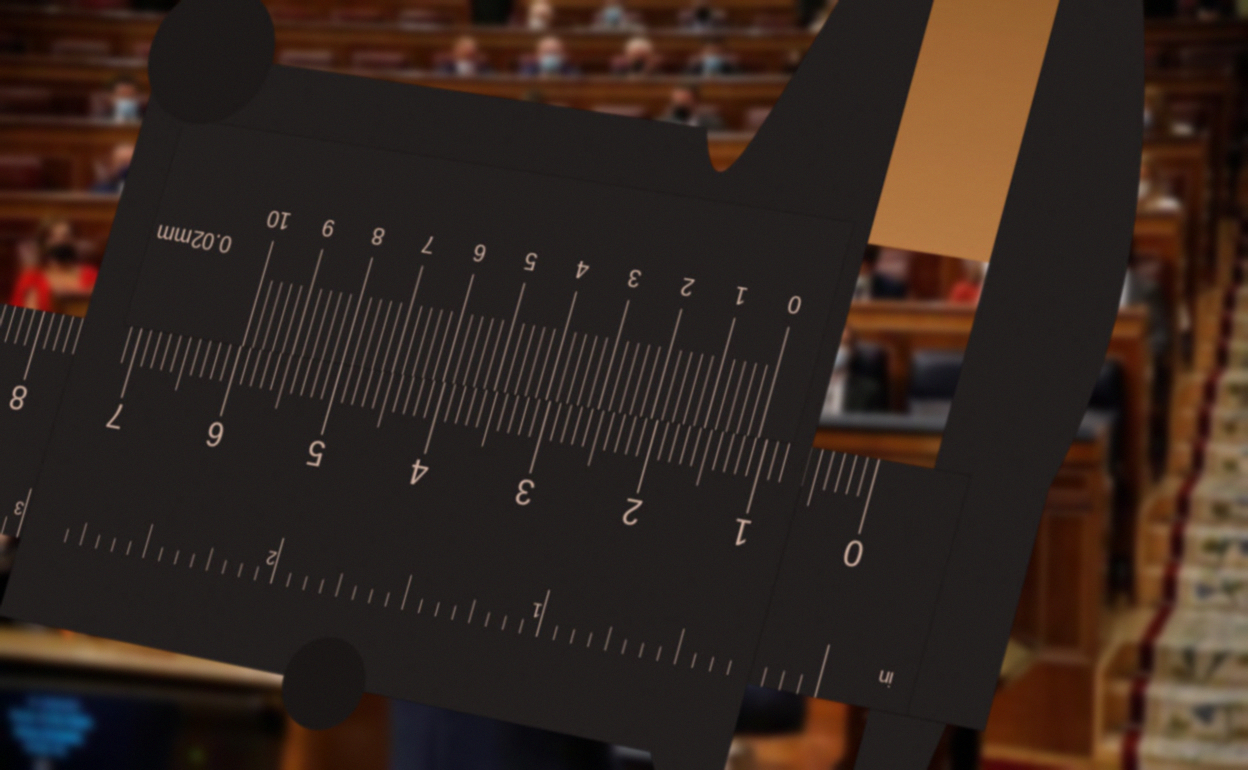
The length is 10.8 mm
